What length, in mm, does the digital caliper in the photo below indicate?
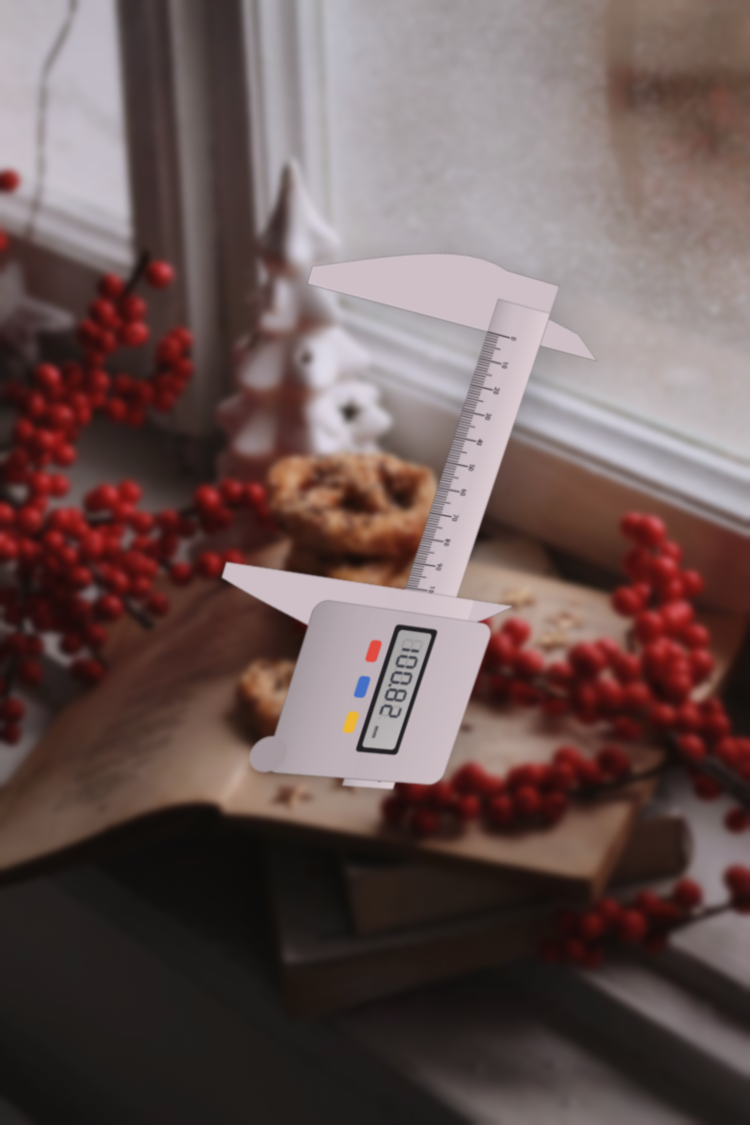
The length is 100.82 mm
